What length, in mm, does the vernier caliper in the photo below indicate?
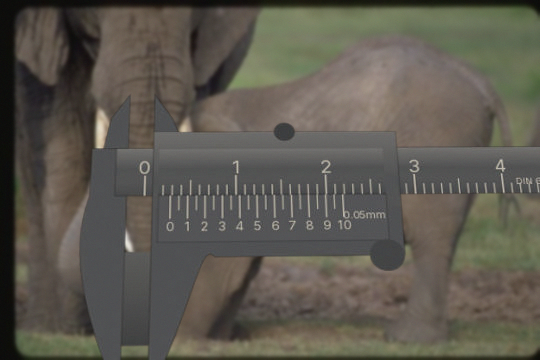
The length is 2.8 mm
